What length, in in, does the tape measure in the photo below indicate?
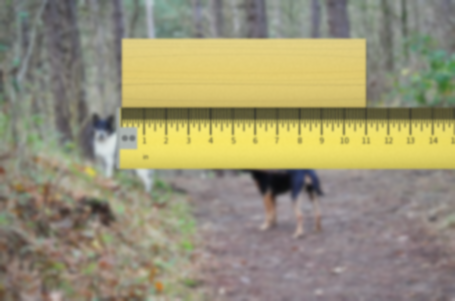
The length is 11 in
